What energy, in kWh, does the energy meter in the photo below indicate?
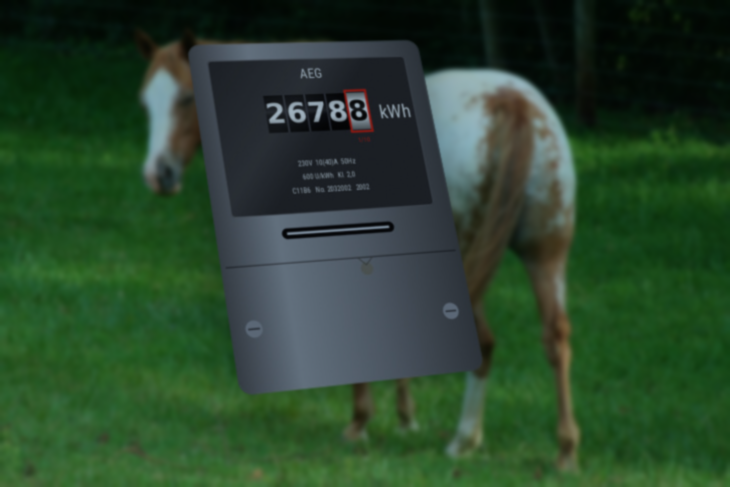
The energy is 2678.8 kWh
